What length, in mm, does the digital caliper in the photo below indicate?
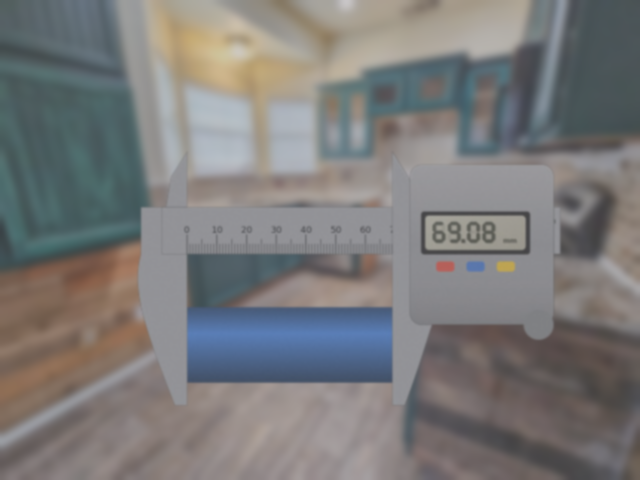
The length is 69.08 mm
